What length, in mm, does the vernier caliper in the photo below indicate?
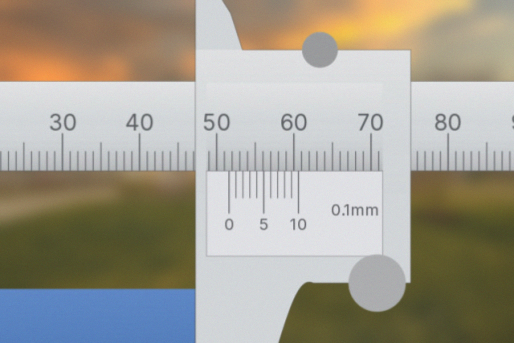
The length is 51.6 mm
